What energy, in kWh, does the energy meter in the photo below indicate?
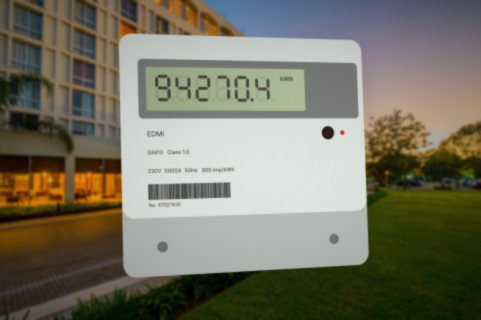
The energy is 94270.4 kWh
